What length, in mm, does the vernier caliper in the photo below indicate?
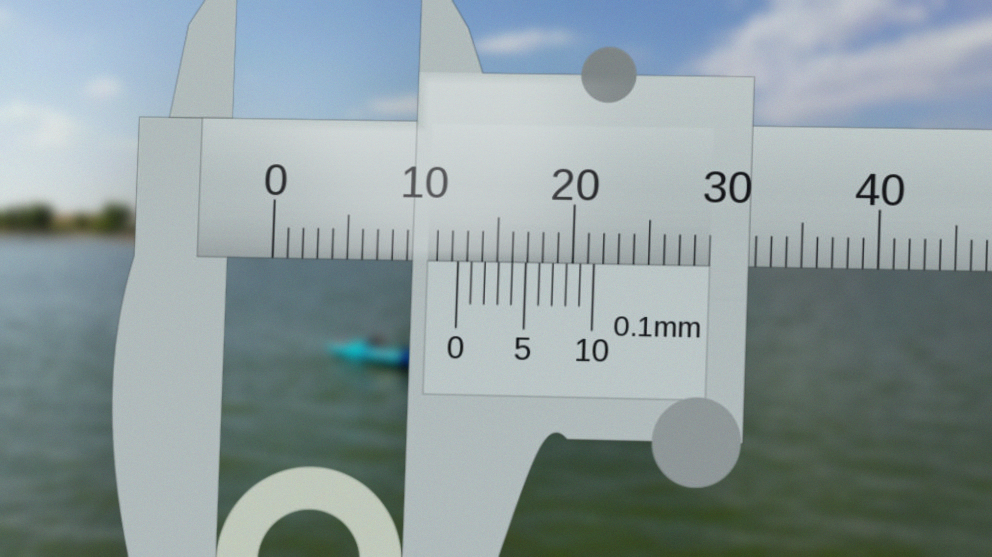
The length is 12.4 mm
